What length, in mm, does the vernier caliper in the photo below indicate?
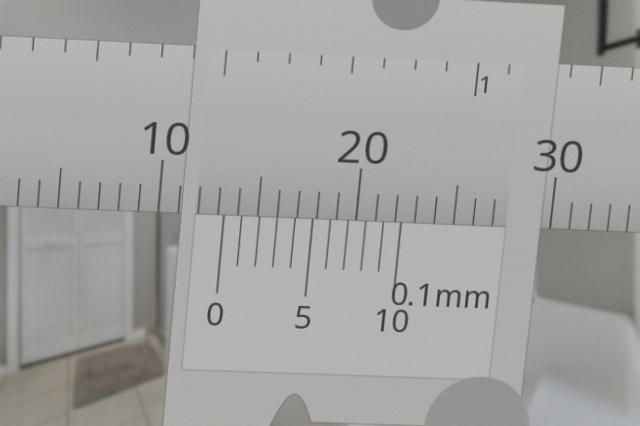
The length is 13.3 mm
